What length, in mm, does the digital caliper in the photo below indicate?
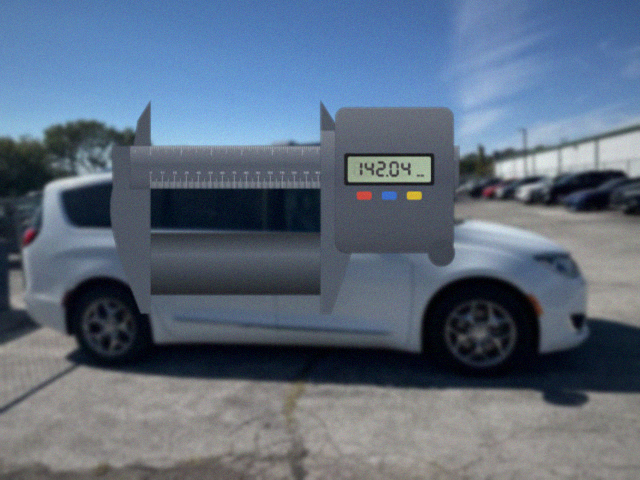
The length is 142.04 mm
